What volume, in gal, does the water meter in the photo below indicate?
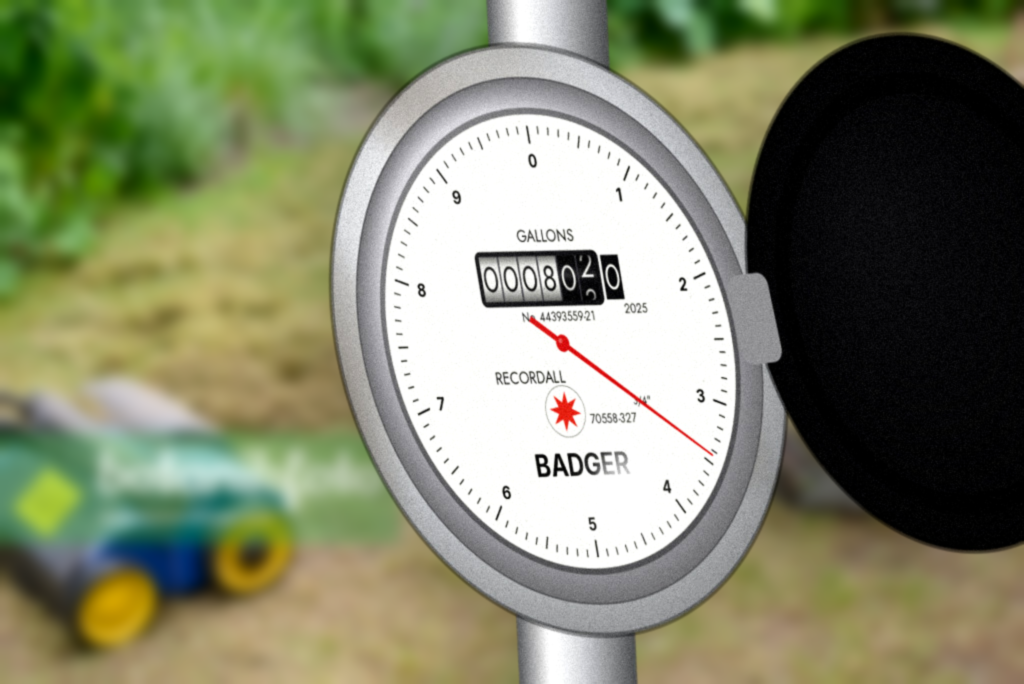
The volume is 8023.4 gal
